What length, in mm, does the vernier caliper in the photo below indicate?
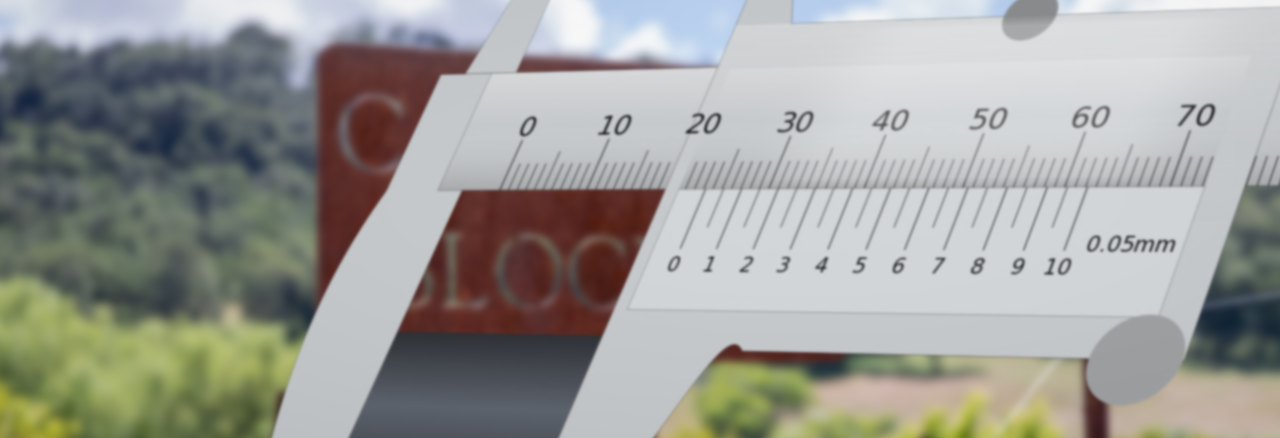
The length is 23.2 mm
